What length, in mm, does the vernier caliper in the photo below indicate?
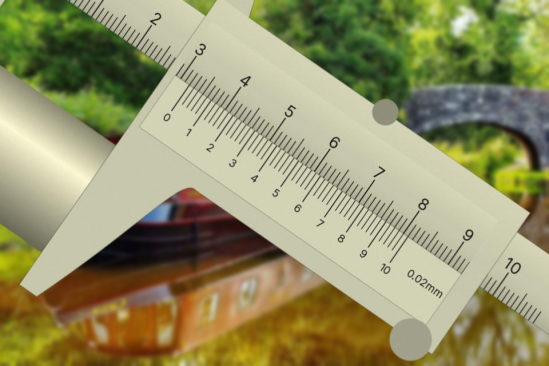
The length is 32.0 mm
